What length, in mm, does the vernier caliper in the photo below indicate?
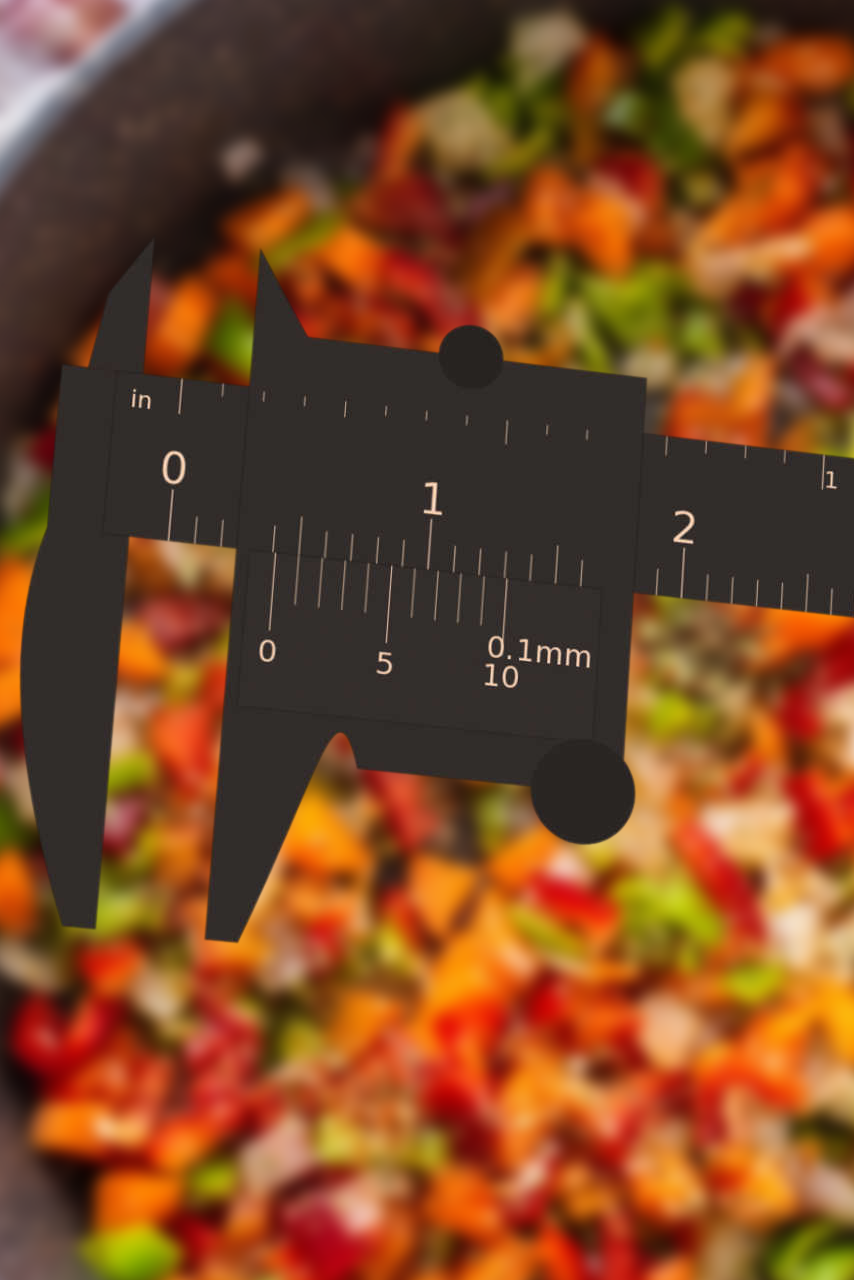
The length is 4.1 mm
